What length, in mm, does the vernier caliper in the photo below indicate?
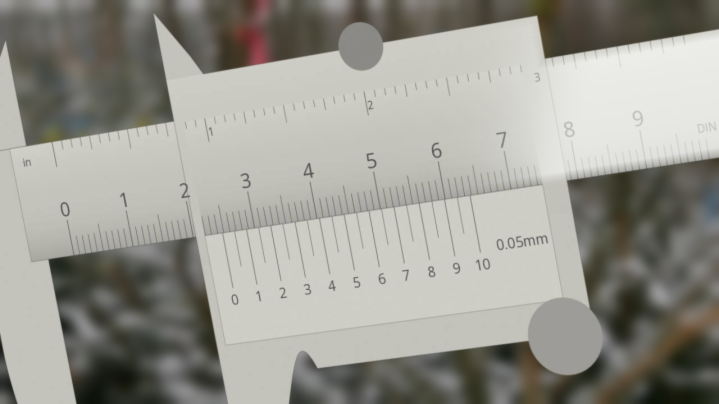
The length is 24.8 mm
